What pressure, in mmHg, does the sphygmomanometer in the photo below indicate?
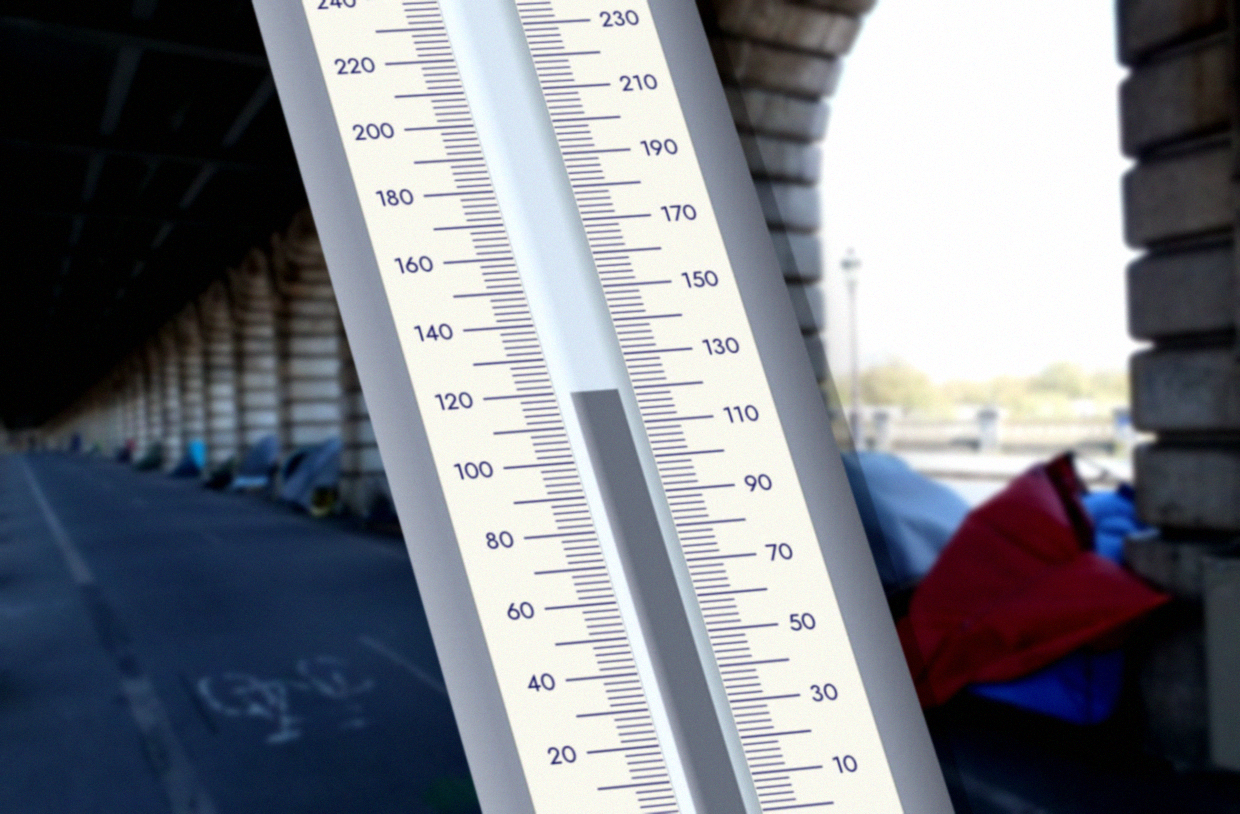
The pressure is 120 mmHg
